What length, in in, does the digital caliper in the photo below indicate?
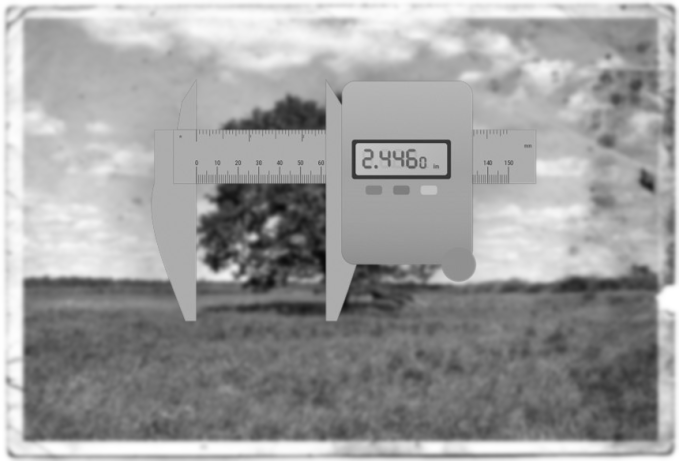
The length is 2.4460 in
